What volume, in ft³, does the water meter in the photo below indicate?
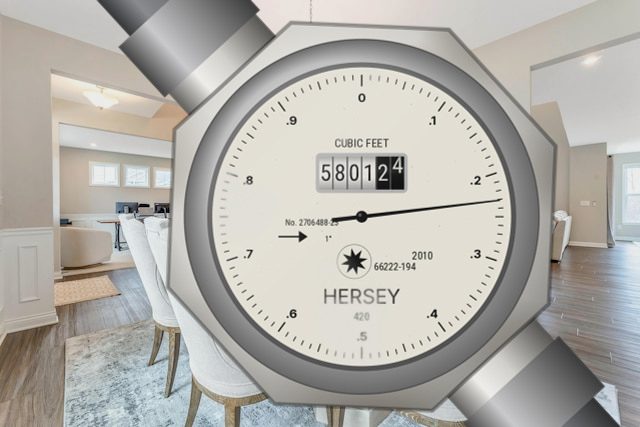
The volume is 580124.23 ft³
